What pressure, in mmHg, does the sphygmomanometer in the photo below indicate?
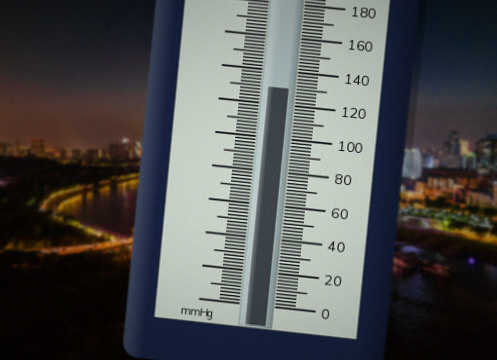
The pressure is 130 mmHg
